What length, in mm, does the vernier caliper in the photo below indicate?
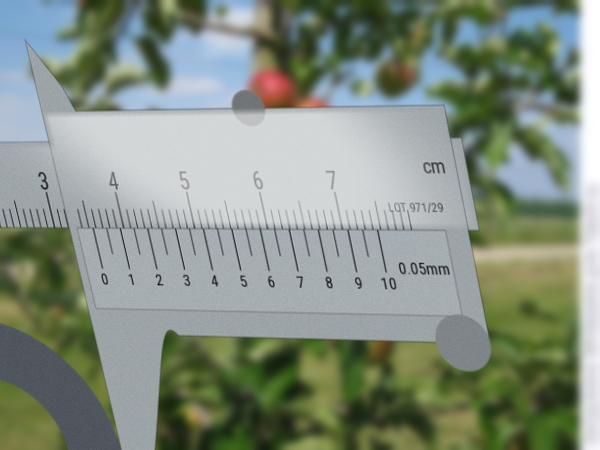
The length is 35.6 mm
